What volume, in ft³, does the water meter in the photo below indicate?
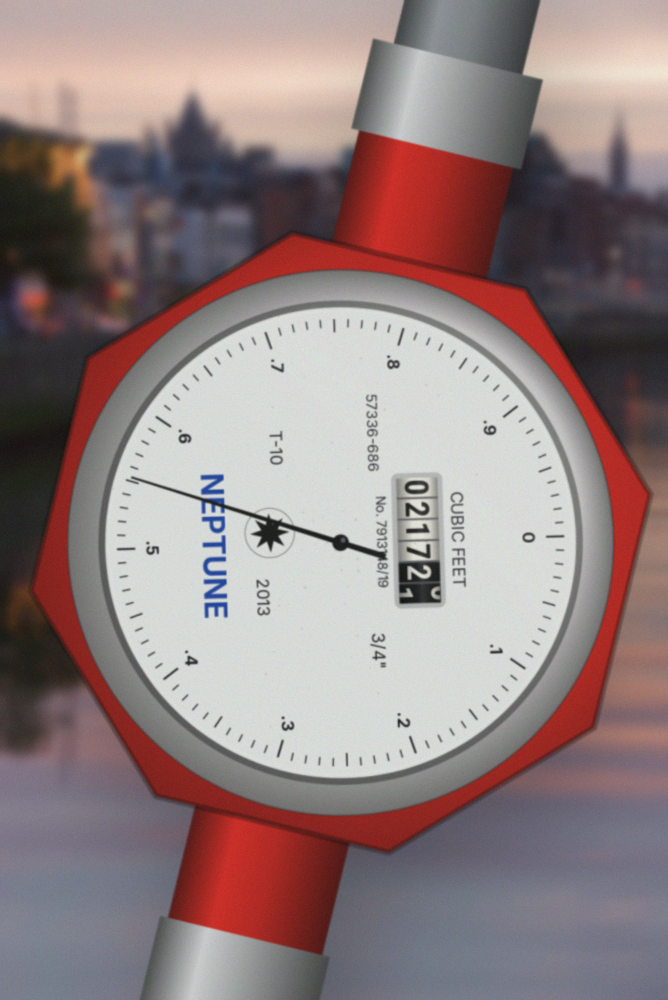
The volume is 21720.55 ft³
